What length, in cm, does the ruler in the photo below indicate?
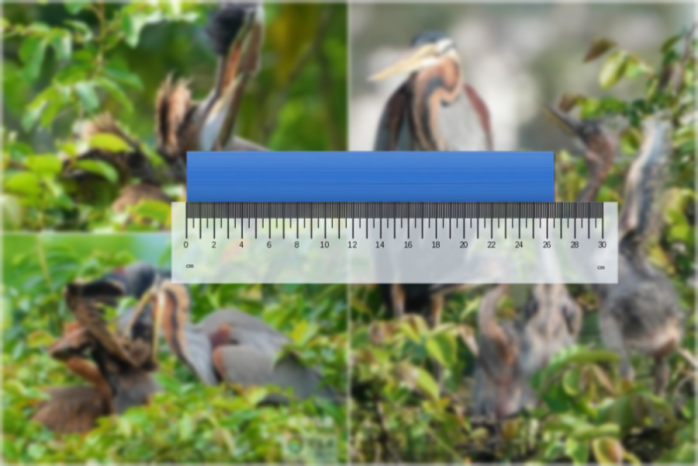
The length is 26.5 cm
